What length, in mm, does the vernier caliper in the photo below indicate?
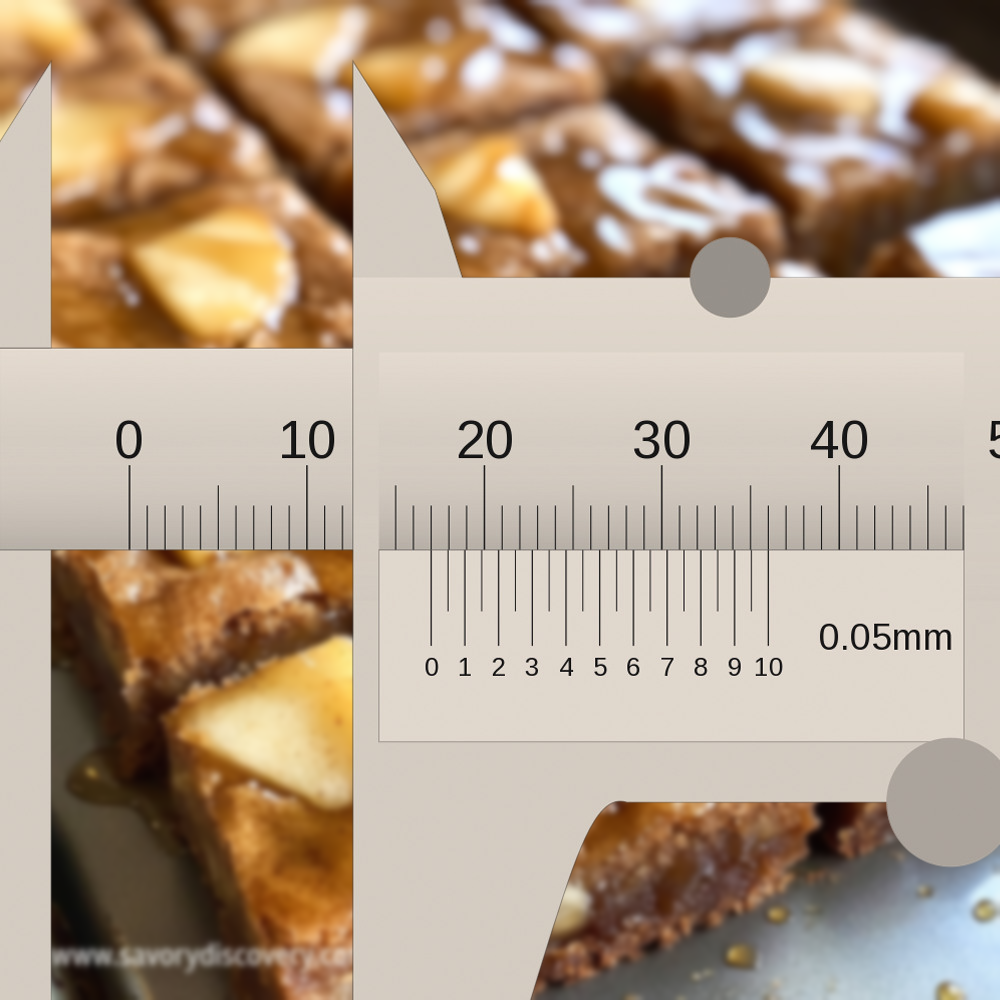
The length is 17.0 mm
